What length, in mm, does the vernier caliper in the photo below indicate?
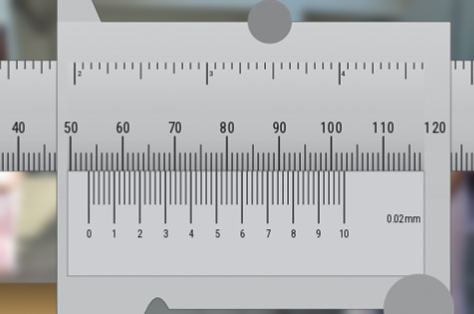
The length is 53.5 mm
